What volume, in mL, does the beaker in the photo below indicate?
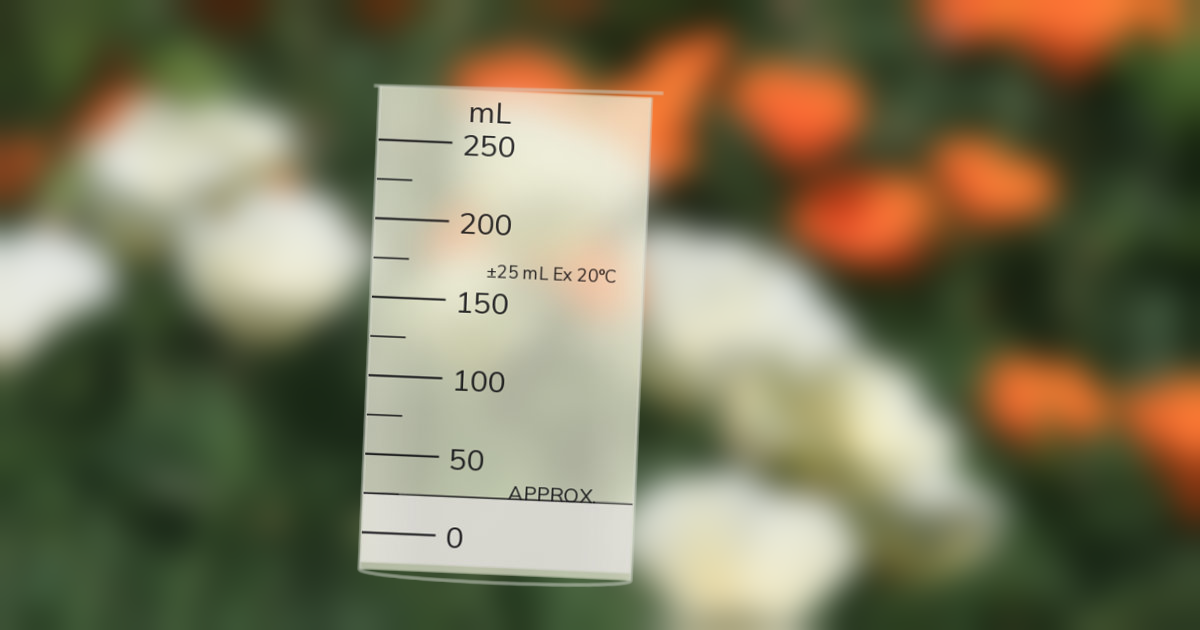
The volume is 25 mL
